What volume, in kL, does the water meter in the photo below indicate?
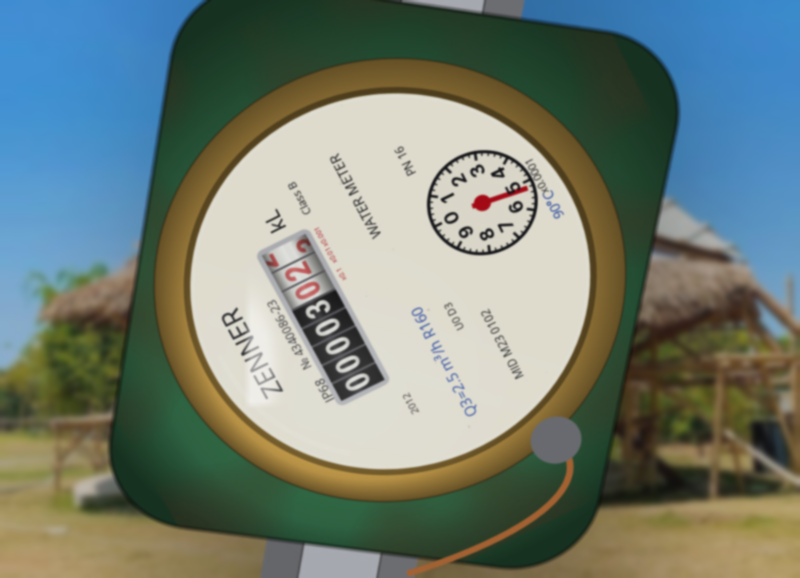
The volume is 3.0225 kL
